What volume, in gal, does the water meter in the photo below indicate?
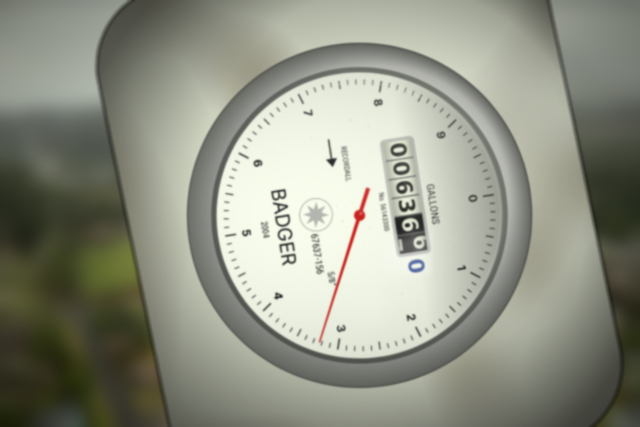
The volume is 63663.2 gal
